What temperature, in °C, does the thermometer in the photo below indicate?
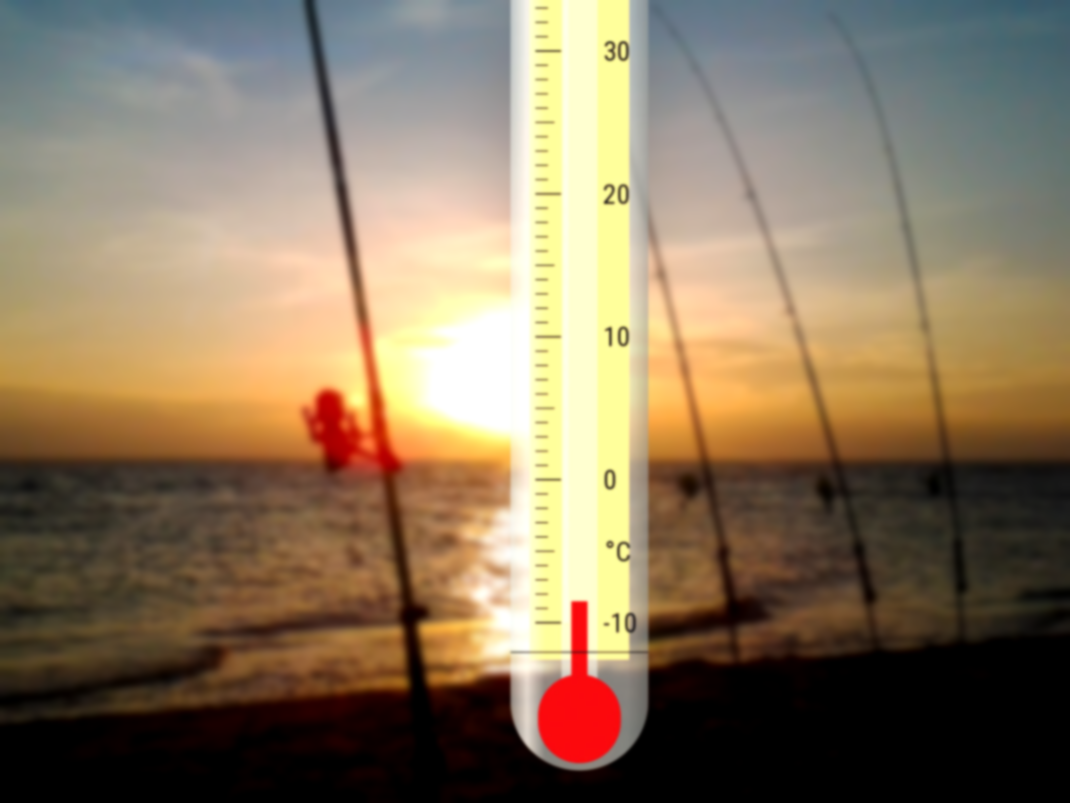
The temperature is -8.5 °C
